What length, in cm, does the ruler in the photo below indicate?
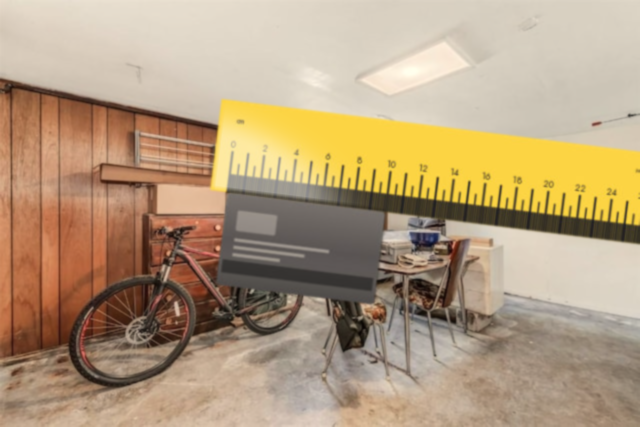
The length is 10 cm
